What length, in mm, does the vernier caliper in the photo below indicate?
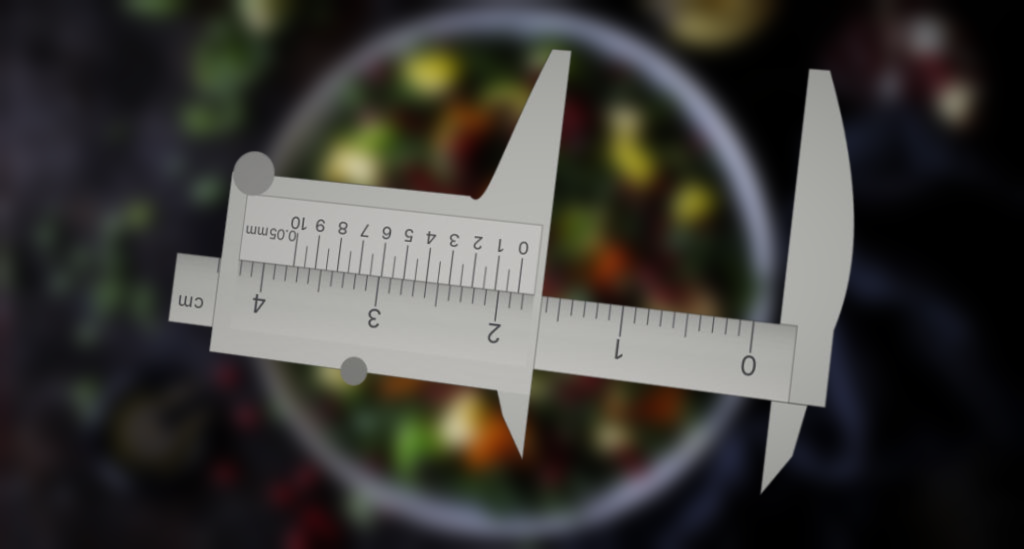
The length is 18.4 mm
